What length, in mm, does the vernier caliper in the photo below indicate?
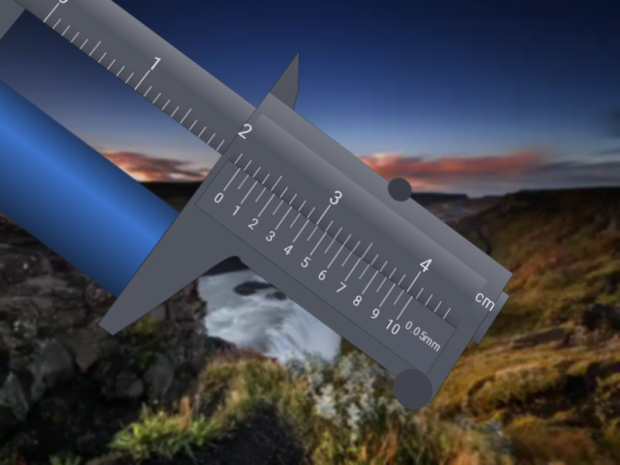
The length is 21.6 mm
